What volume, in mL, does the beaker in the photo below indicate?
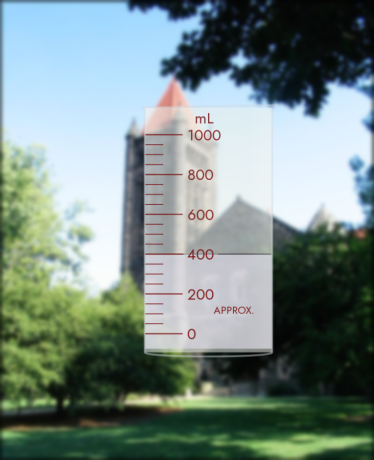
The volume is 400 mL
